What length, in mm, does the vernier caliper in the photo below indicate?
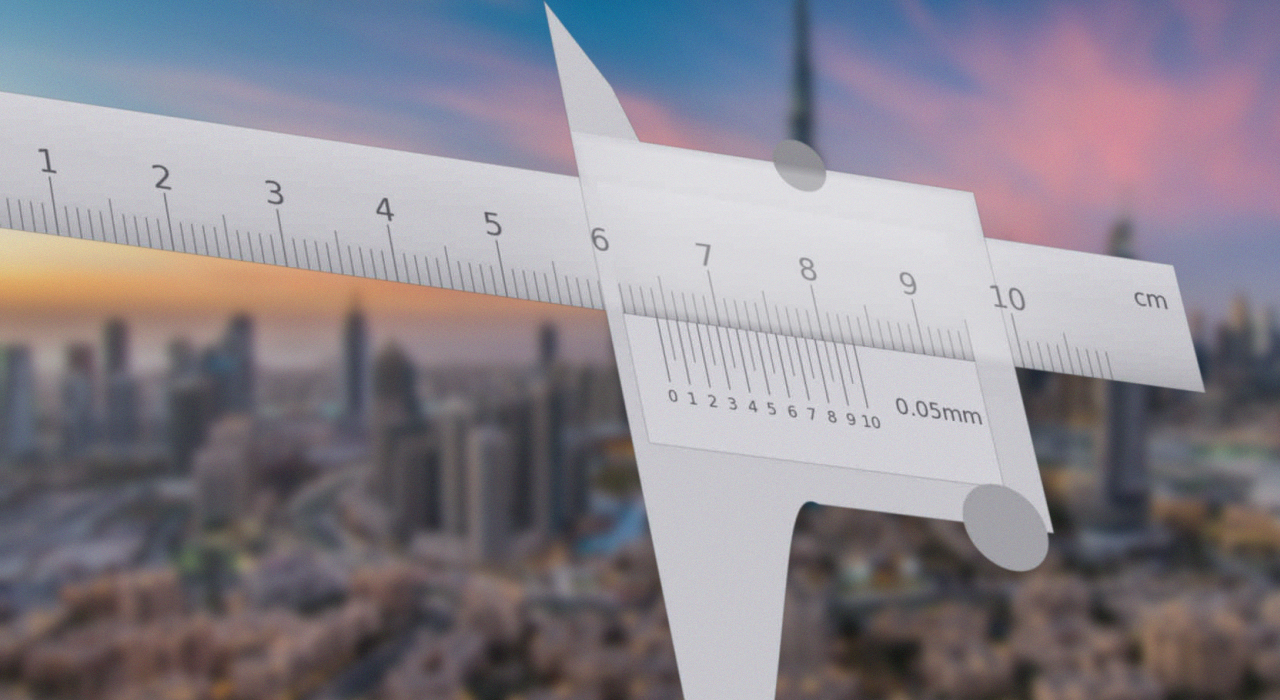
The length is 64.0 mm
